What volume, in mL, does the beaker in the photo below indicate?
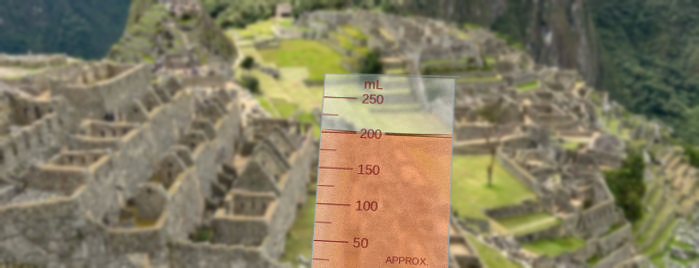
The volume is 200 mL
